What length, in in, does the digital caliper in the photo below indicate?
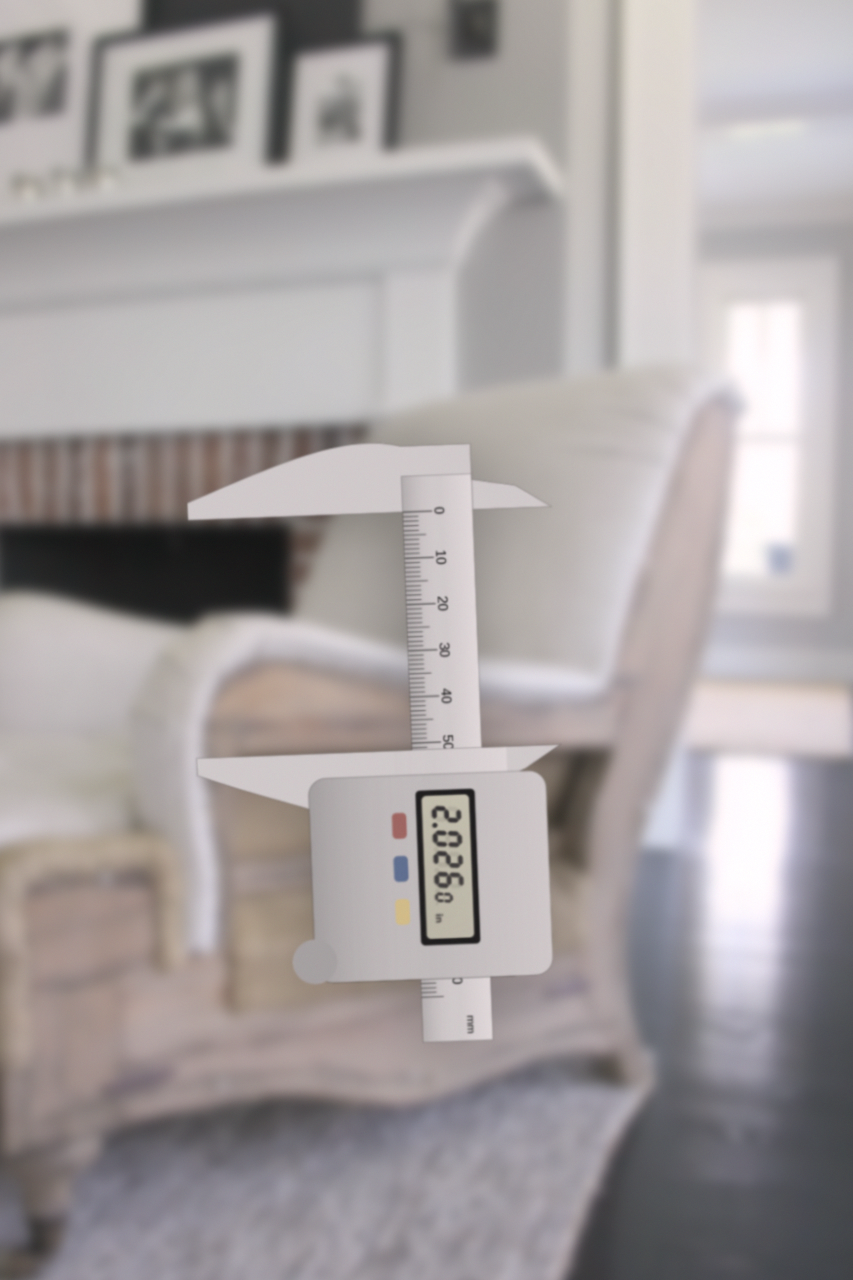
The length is 2.0260 in
